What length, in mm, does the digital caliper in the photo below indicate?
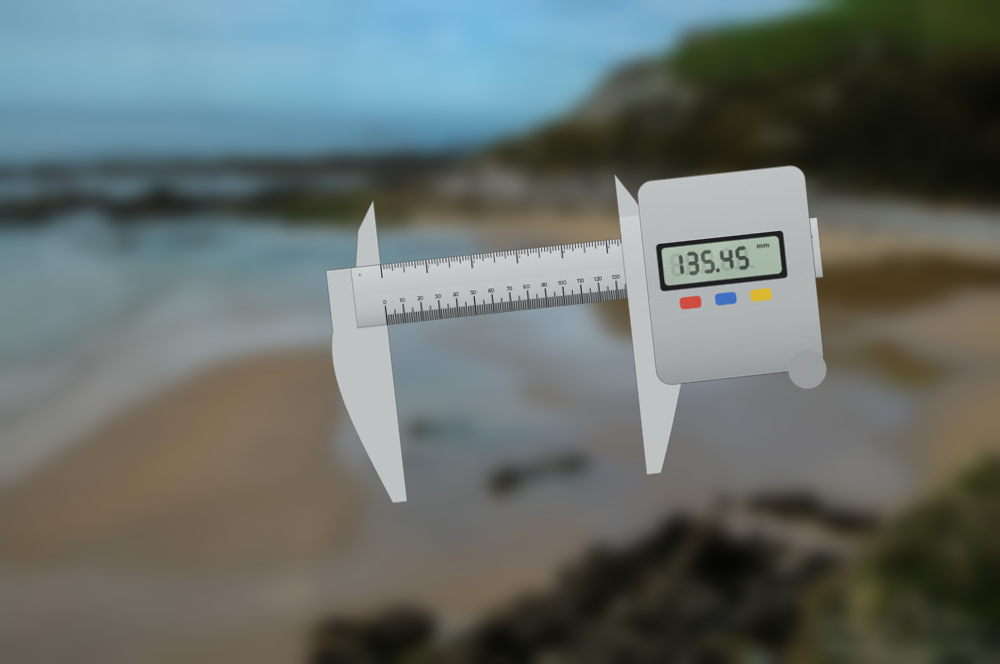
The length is 135.45 mm
